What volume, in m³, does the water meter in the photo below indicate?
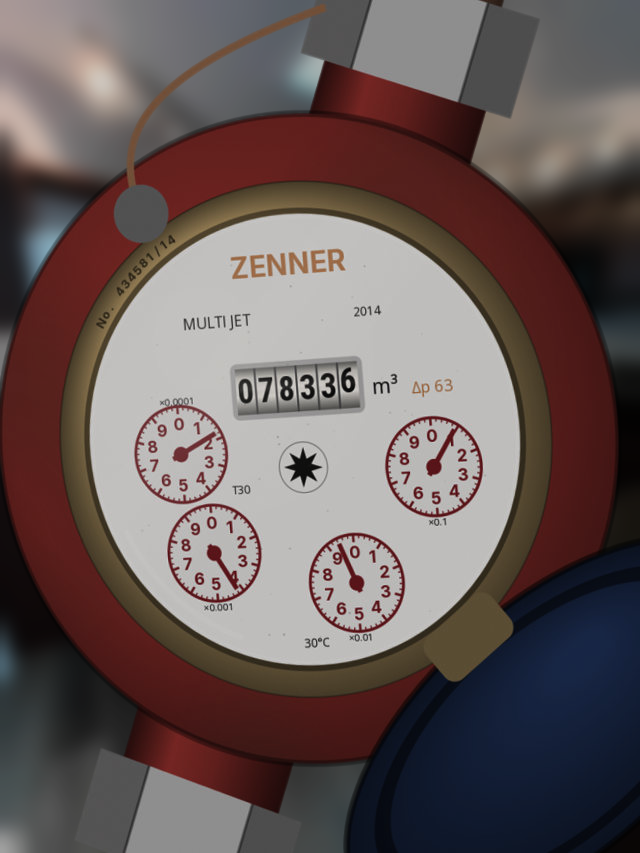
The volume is 78336.0941 m³
